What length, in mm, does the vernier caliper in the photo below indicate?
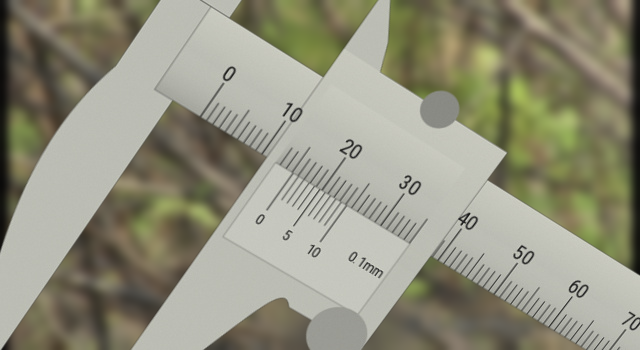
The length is 15.2 mm
